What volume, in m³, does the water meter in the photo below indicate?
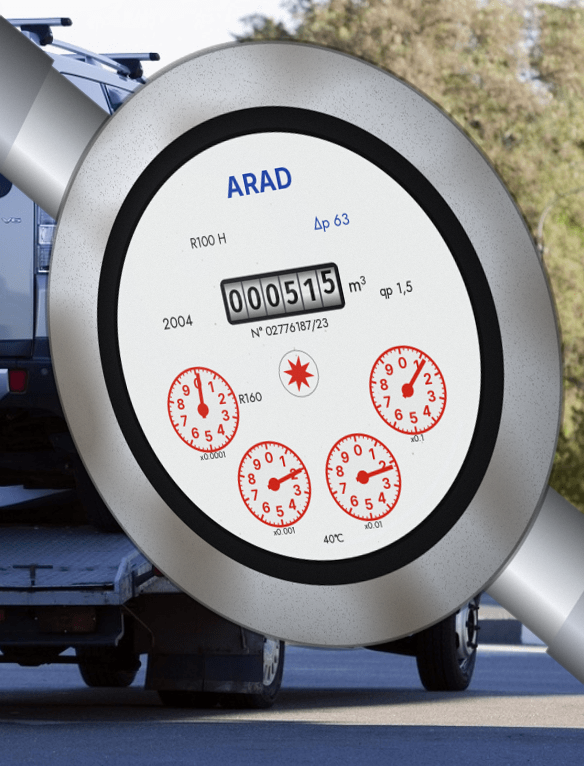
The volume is 515.1220 m³
